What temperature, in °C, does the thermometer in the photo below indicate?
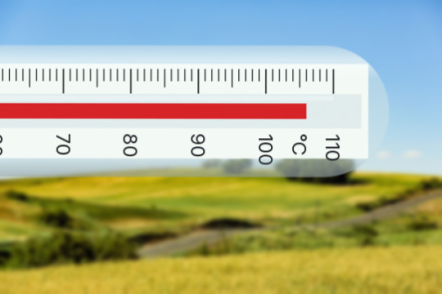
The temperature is 106 °C
